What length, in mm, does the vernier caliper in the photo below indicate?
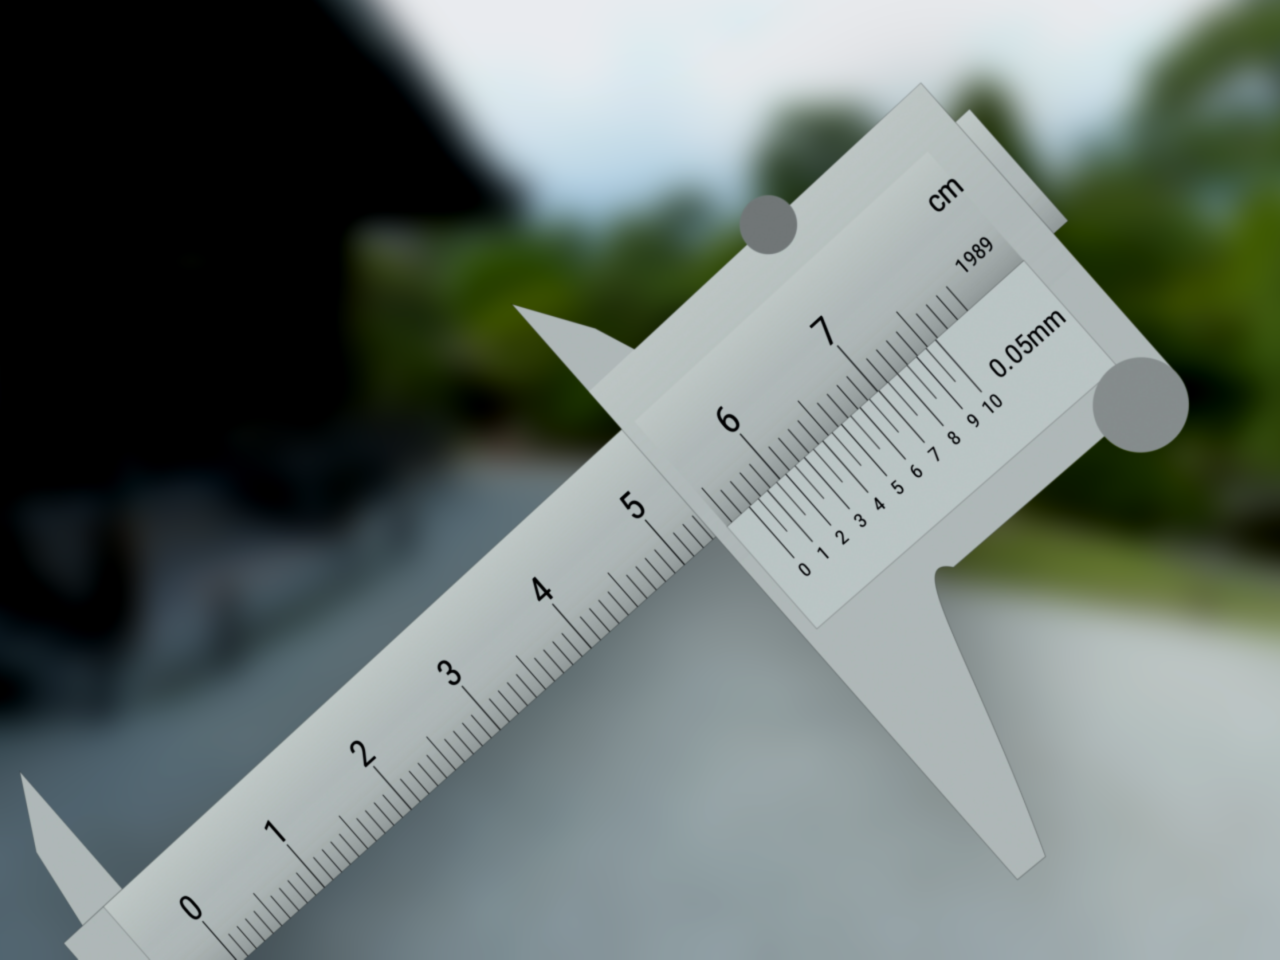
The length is 56.8 mm
